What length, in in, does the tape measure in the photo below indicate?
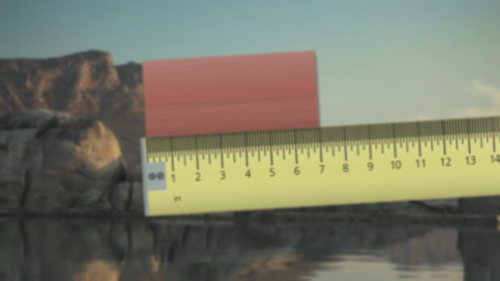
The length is 7 in
